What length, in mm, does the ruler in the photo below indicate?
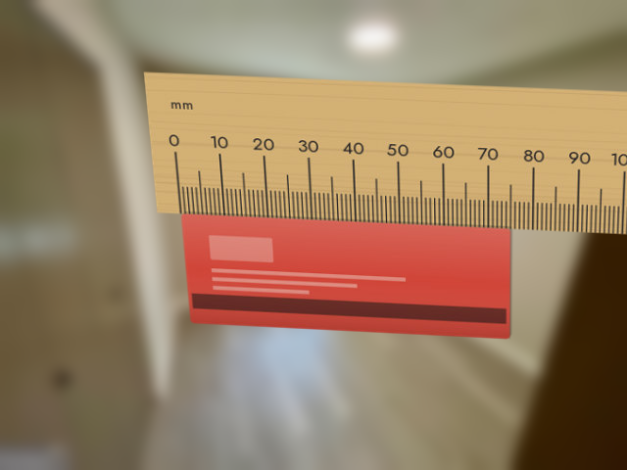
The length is 75 mm
